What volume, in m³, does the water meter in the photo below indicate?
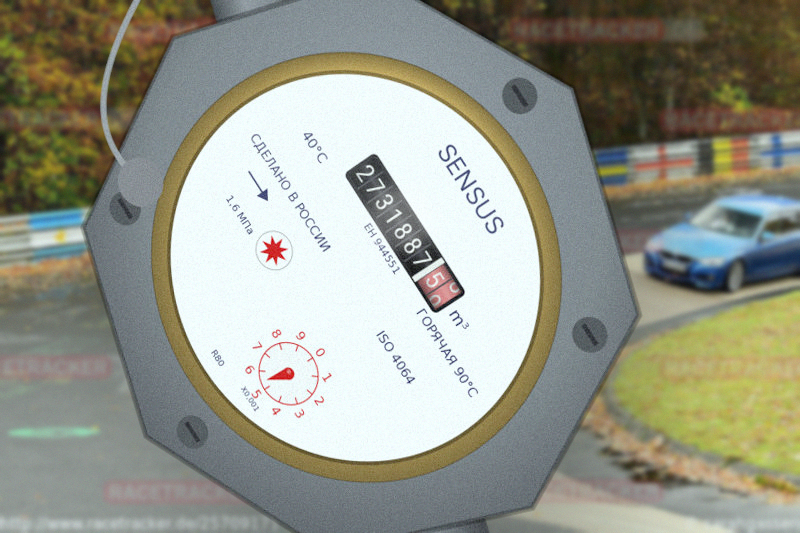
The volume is 2731887.585 m³
